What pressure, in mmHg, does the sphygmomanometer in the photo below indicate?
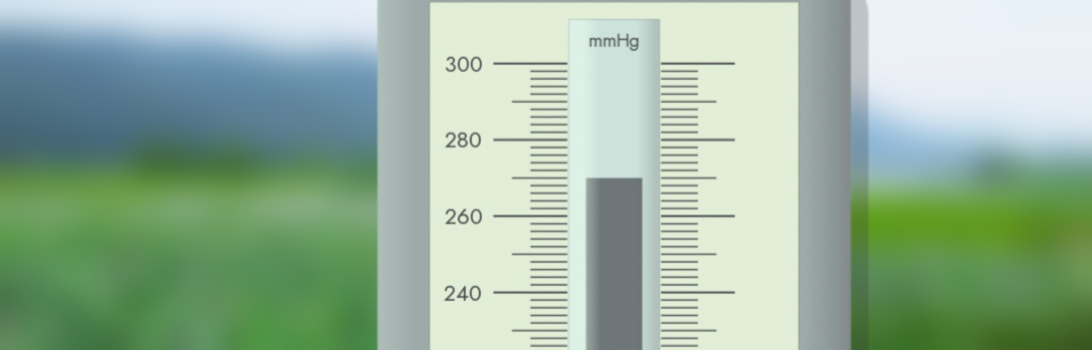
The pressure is 270 mmHg
